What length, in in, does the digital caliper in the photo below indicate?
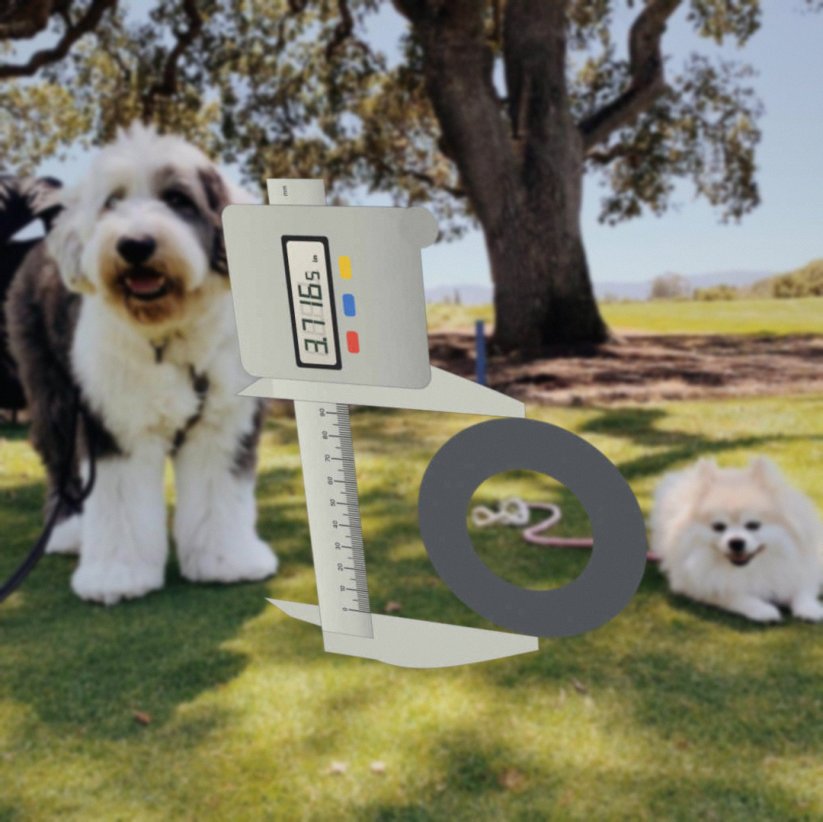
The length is 3.7165 in
